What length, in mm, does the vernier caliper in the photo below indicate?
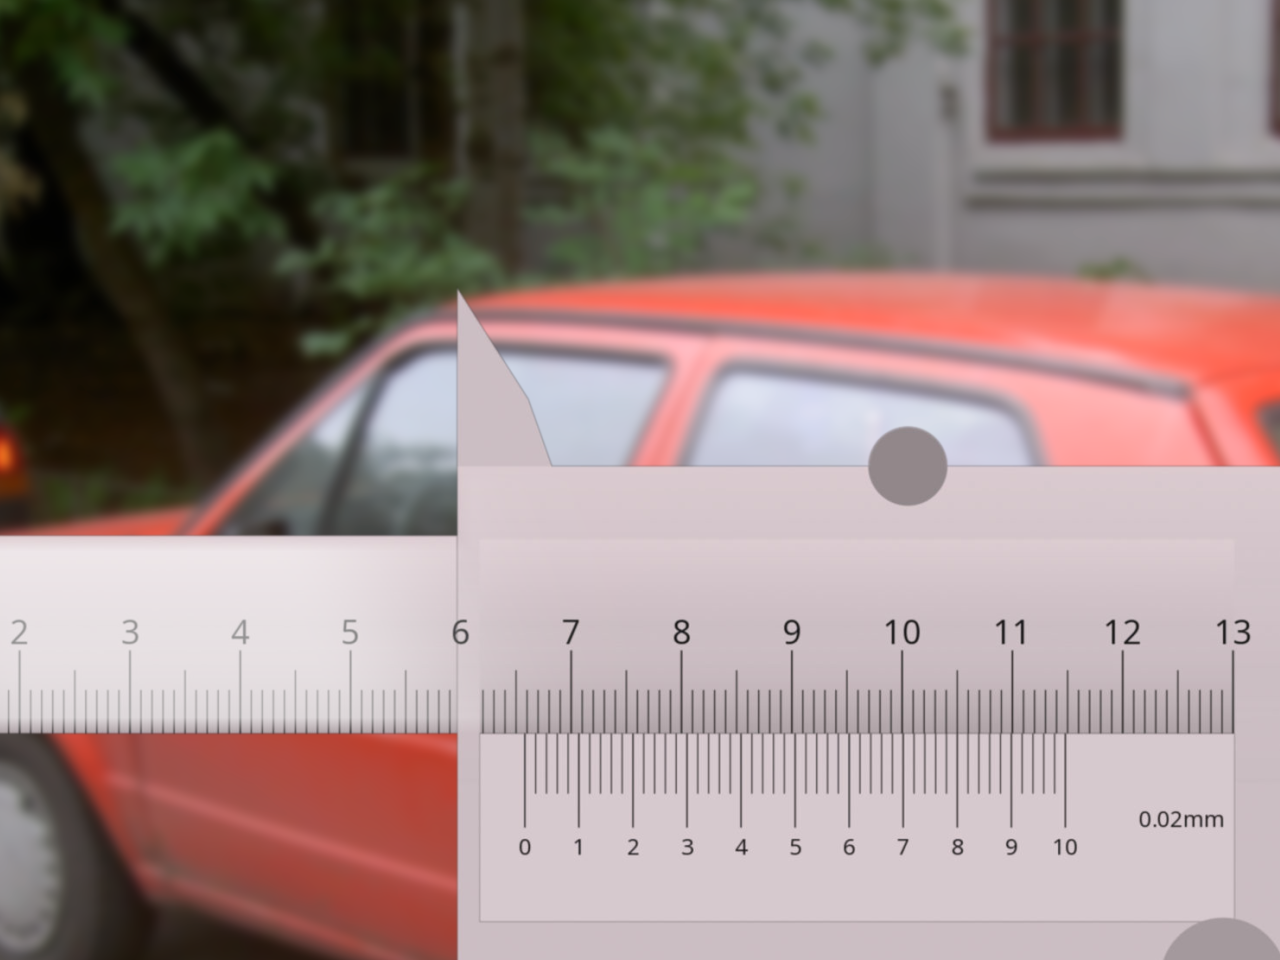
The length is 65.8 mm
